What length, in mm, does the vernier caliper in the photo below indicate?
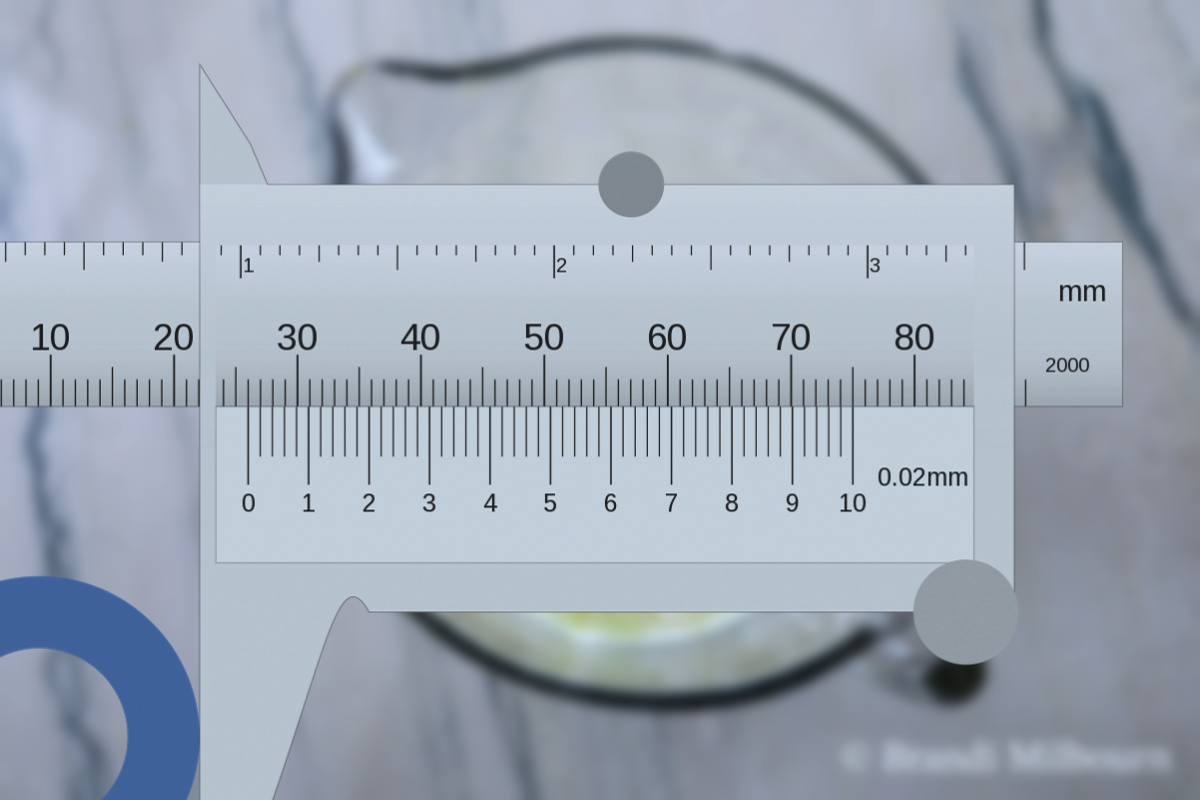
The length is 26.0 mm
